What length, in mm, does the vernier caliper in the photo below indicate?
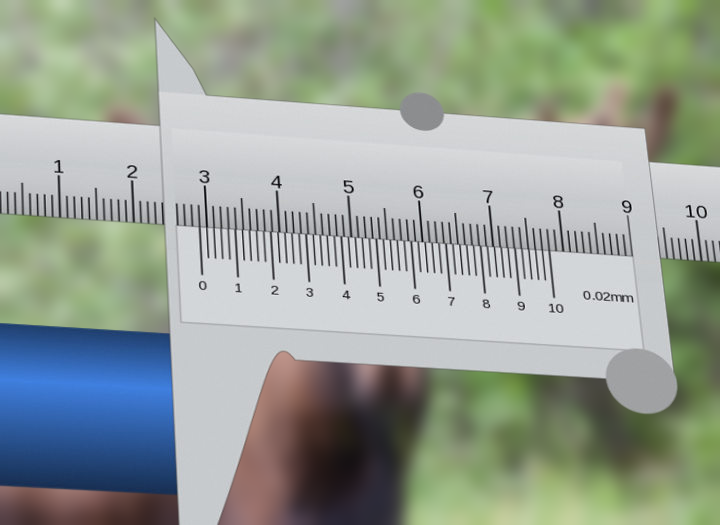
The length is 29.0 mm
